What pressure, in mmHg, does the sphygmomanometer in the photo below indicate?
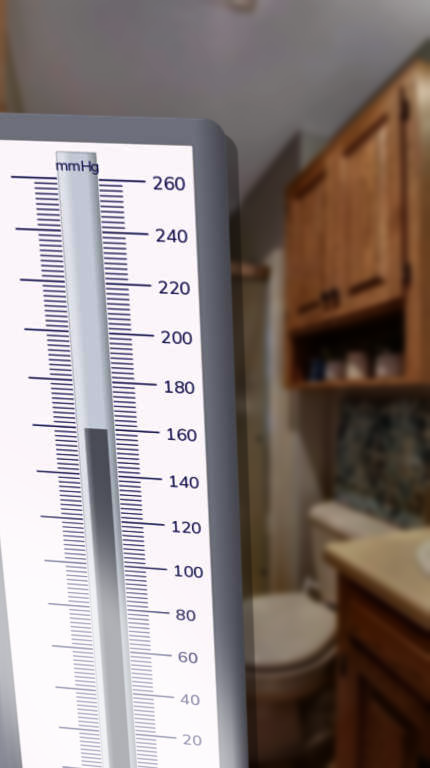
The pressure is 160 mmHg
